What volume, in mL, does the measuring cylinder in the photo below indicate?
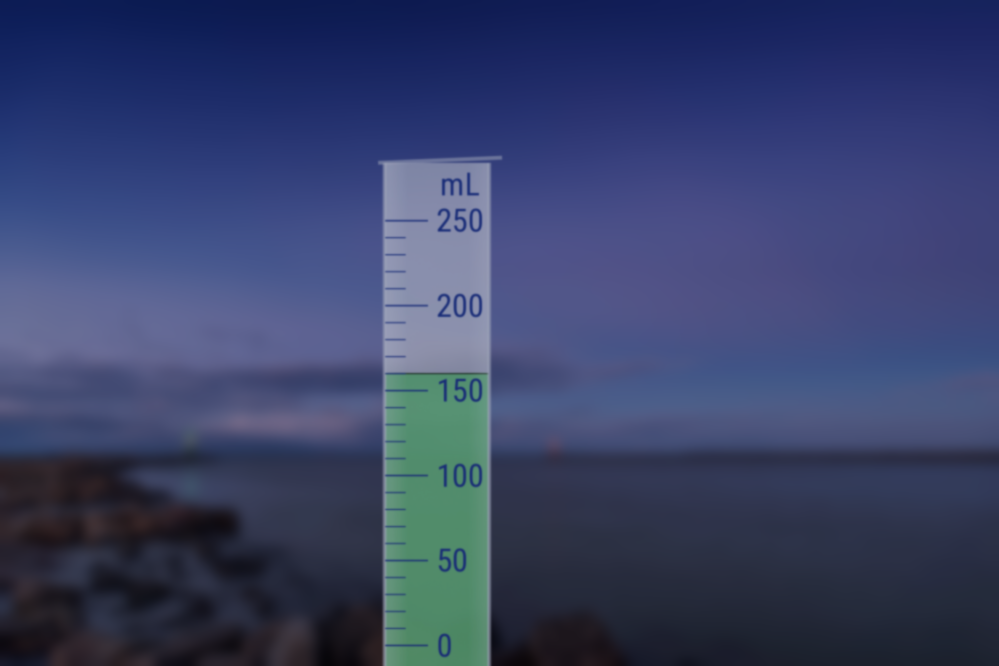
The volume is 160 mL
